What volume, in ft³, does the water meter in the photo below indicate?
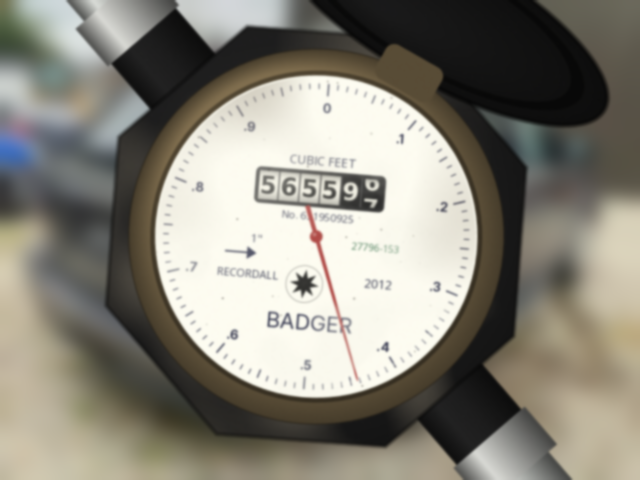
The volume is 565596.44 ft³
